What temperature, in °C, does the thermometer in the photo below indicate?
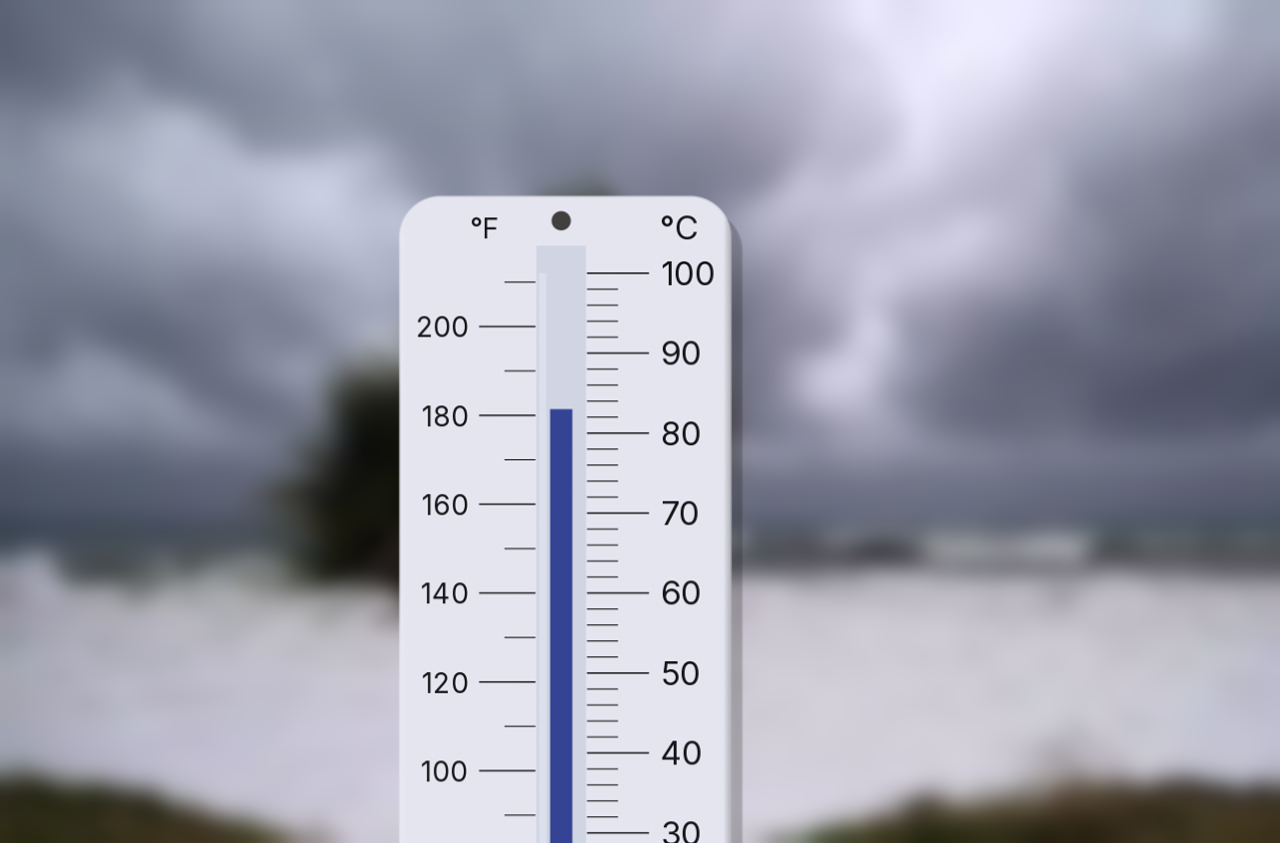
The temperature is 83 °C
